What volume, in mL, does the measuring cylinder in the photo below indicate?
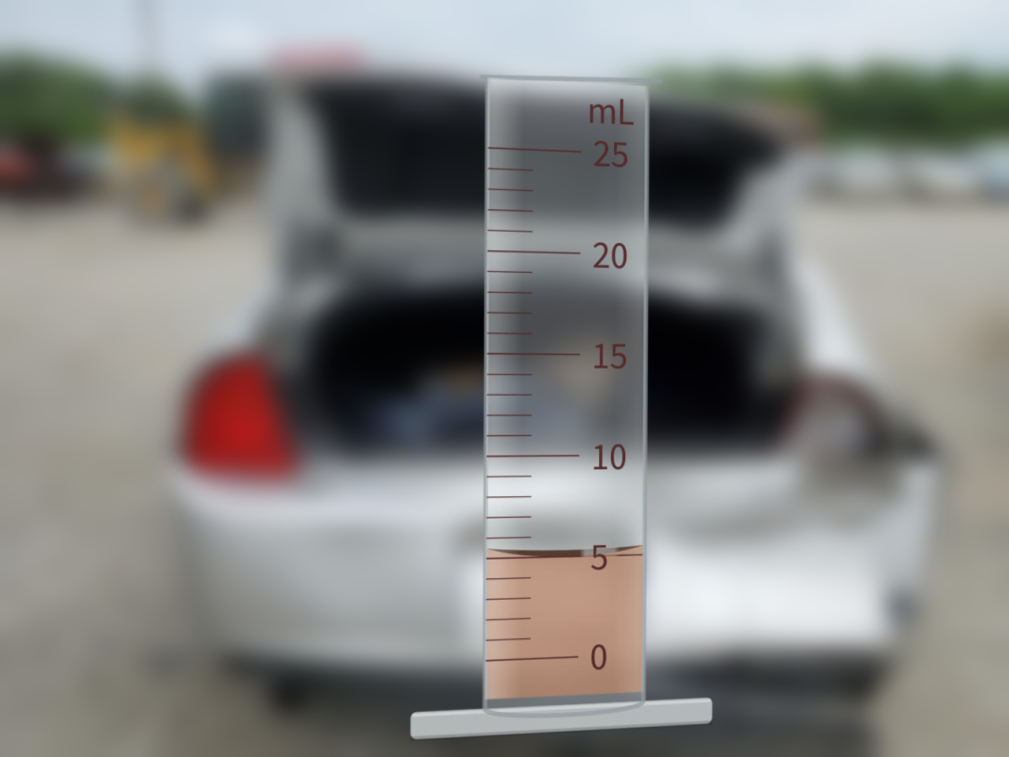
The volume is 5 mL
